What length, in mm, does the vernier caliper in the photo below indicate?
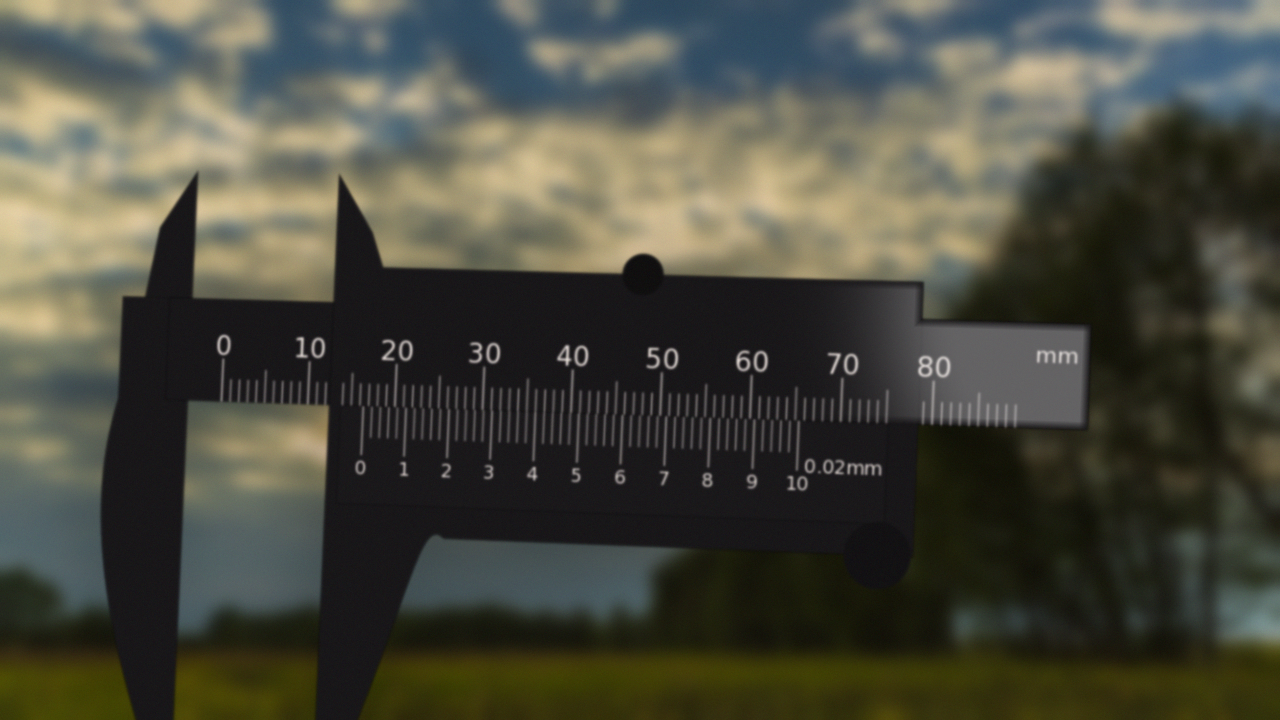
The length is 16.4 mm
